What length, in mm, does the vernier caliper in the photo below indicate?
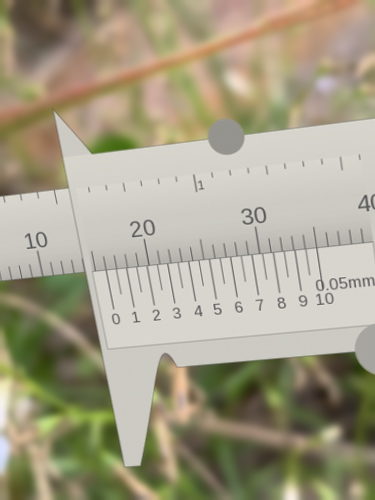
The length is 16.0 mm
